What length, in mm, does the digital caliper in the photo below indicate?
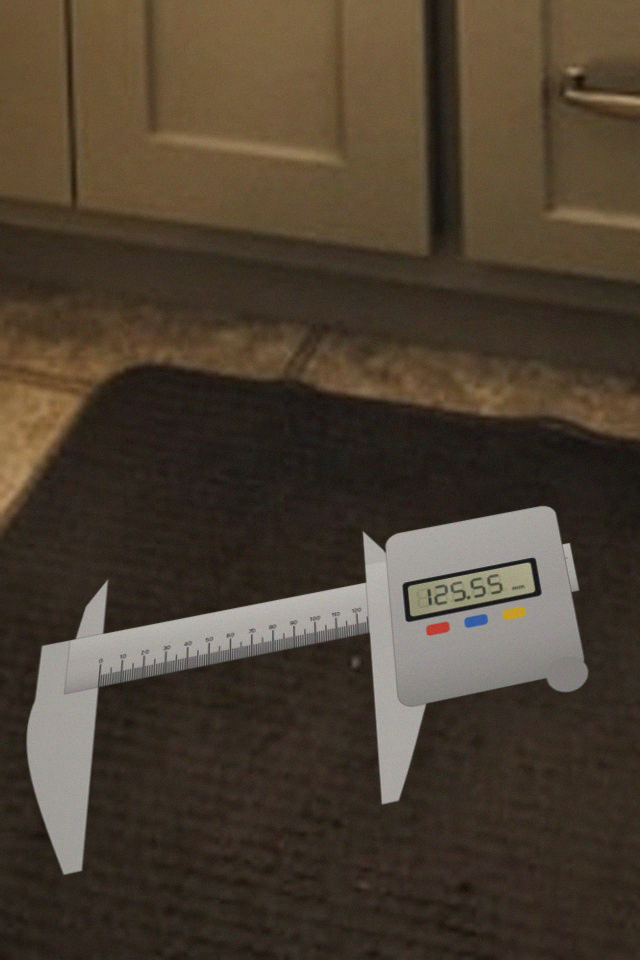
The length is 125.55 mm
